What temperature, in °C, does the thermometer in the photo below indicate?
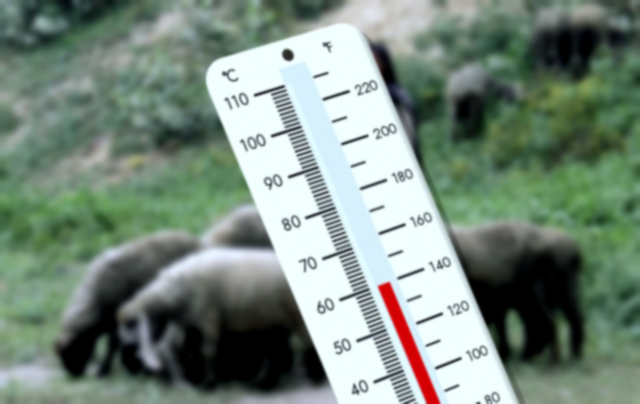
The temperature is 60 °C
